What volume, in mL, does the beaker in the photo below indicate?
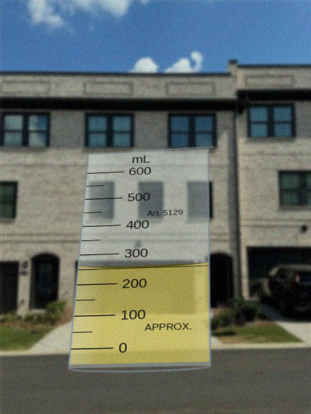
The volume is 250 mL
